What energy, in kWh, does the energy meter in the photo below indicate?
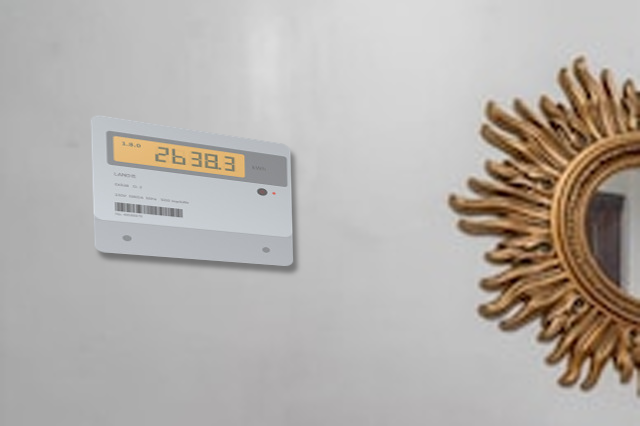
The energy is 2638.3 kWh
